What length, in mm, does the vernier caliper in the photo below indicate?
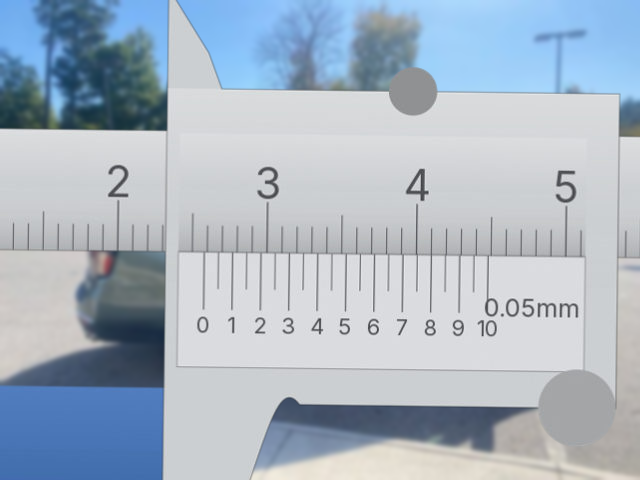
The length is 25.8 mm
